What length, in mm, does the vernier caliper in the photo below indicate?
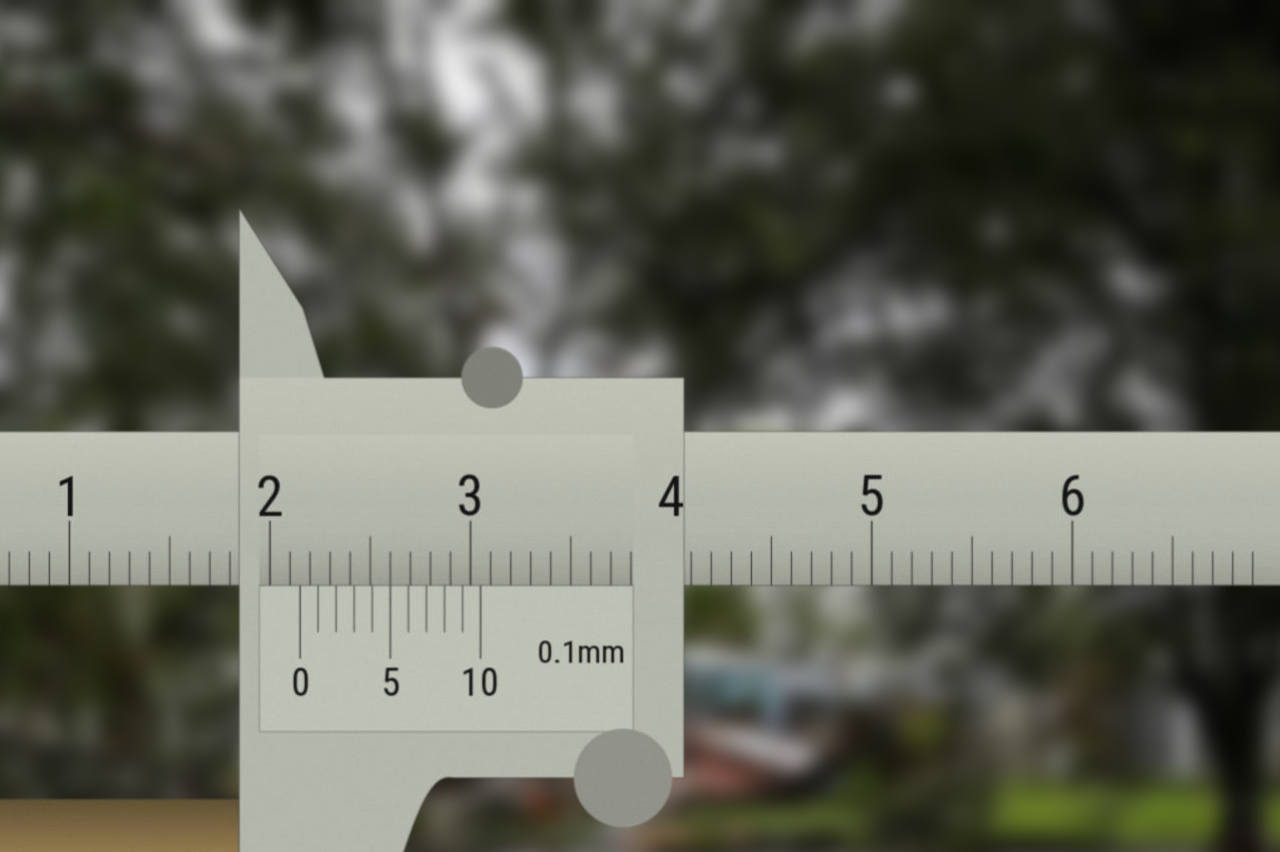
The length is 21.5 mm
